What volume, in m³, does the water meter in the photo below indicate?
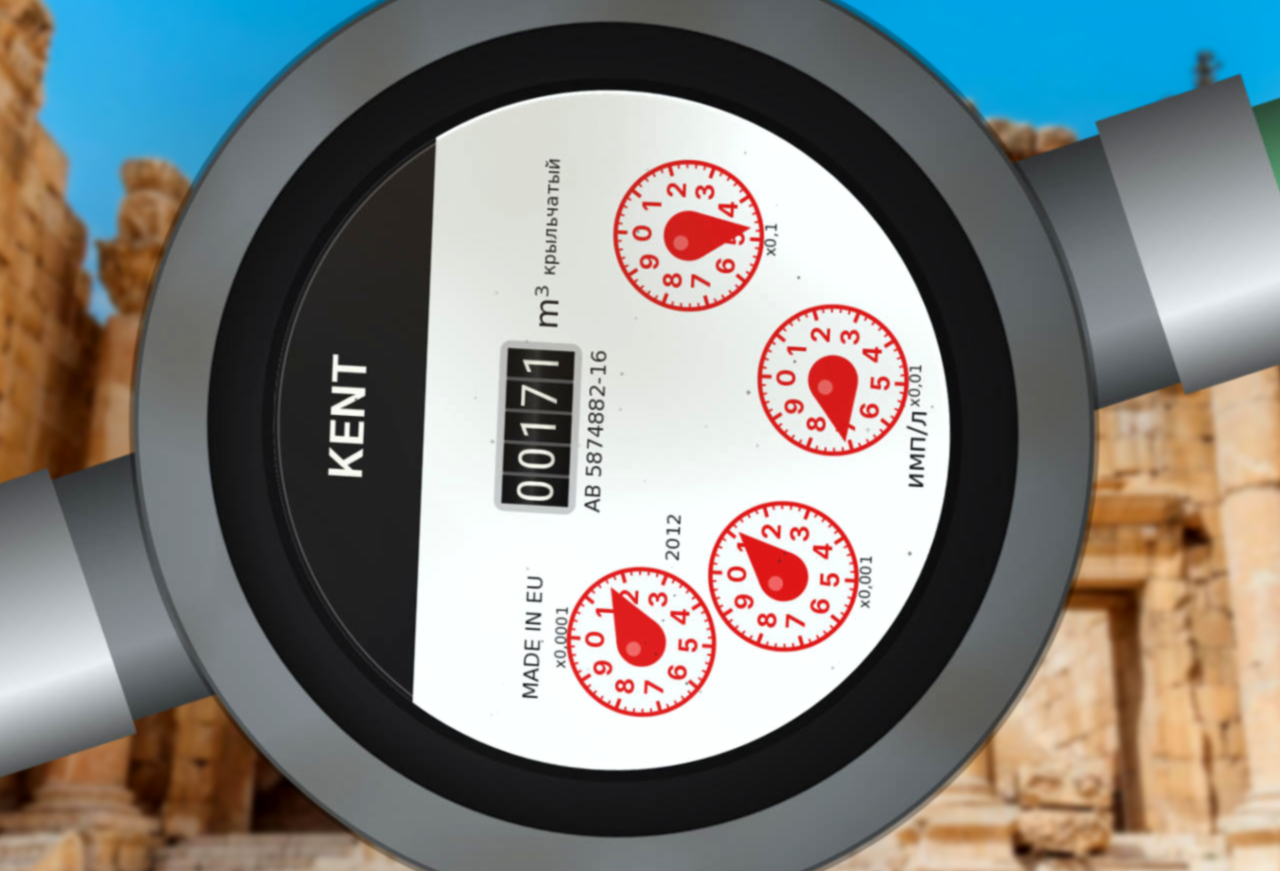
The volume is 171.4711 m³
